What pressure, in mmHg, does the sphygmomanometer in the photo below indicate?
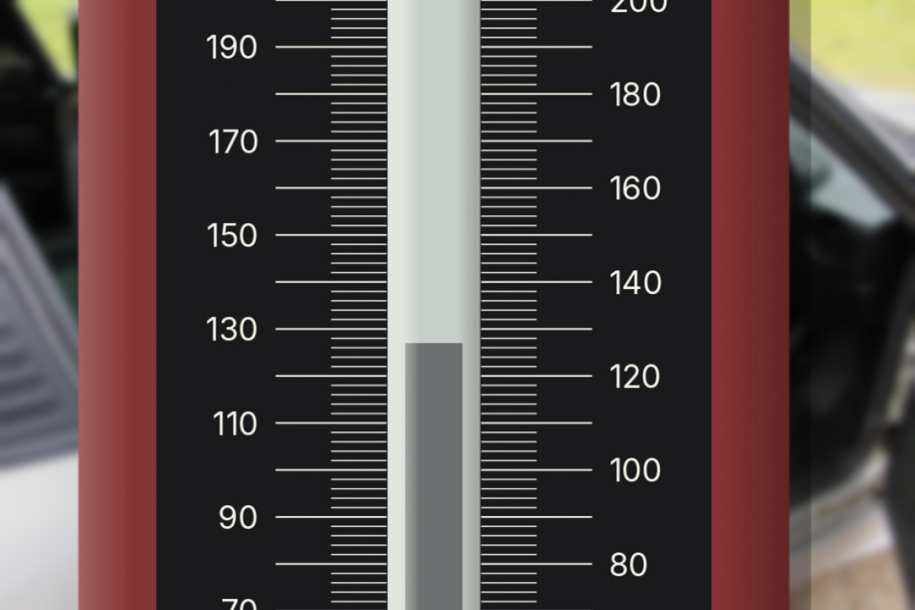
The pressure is 127 mmHg
